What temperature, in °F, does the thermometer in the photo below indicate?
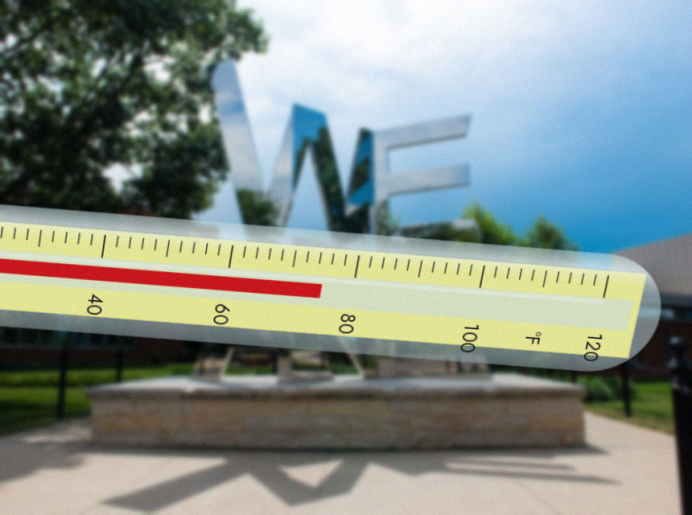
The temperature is 75 °F
